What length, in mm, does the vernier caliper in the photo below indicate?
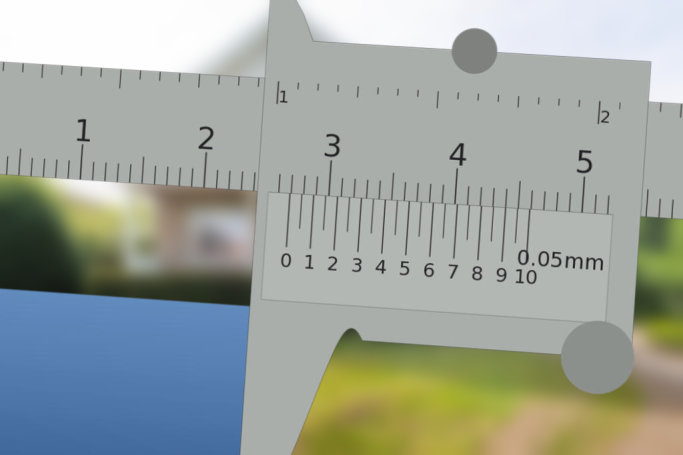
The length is 26.9 mm
